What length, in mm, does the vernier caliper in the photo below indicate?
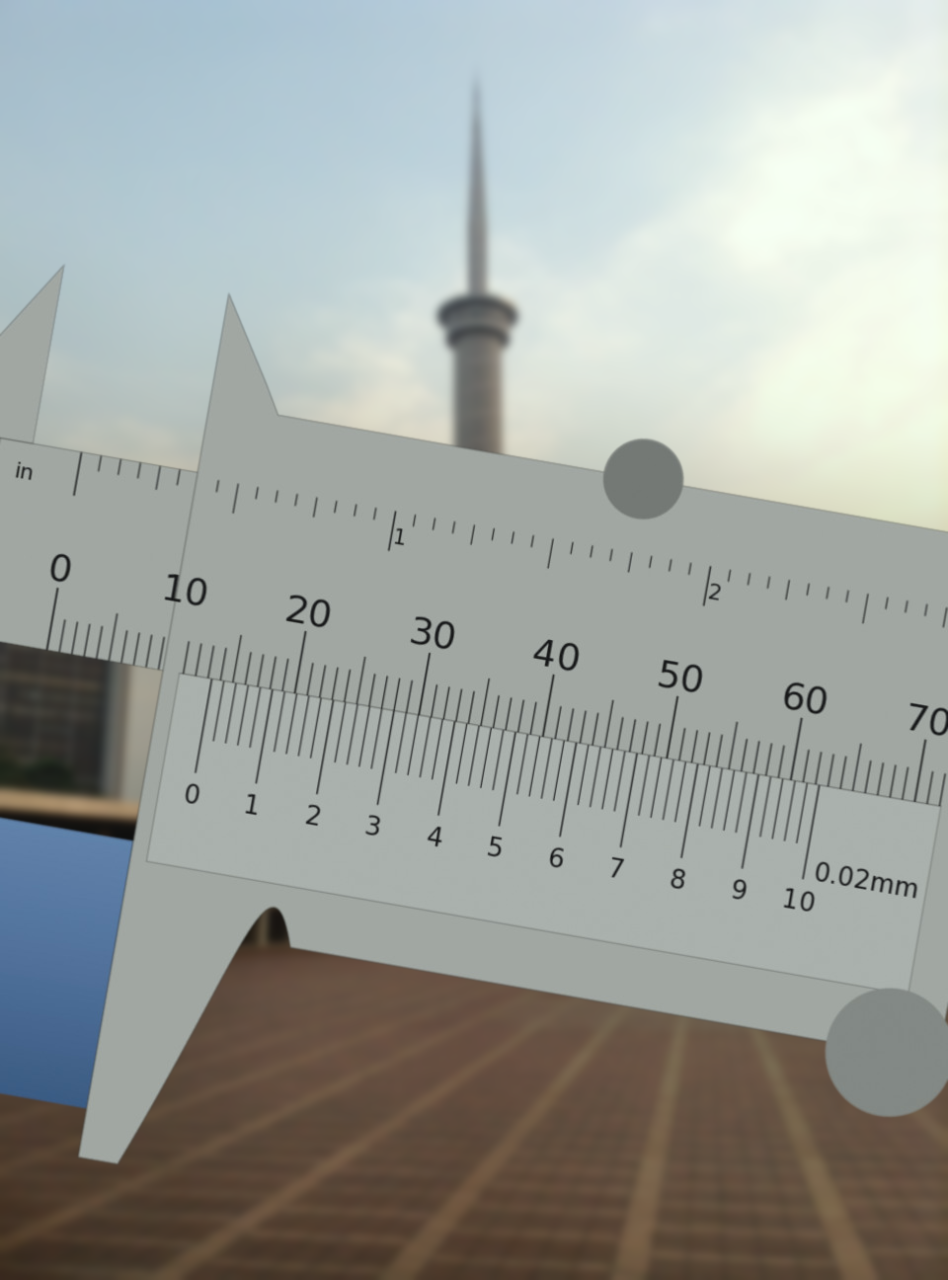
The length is 13.3 mm
